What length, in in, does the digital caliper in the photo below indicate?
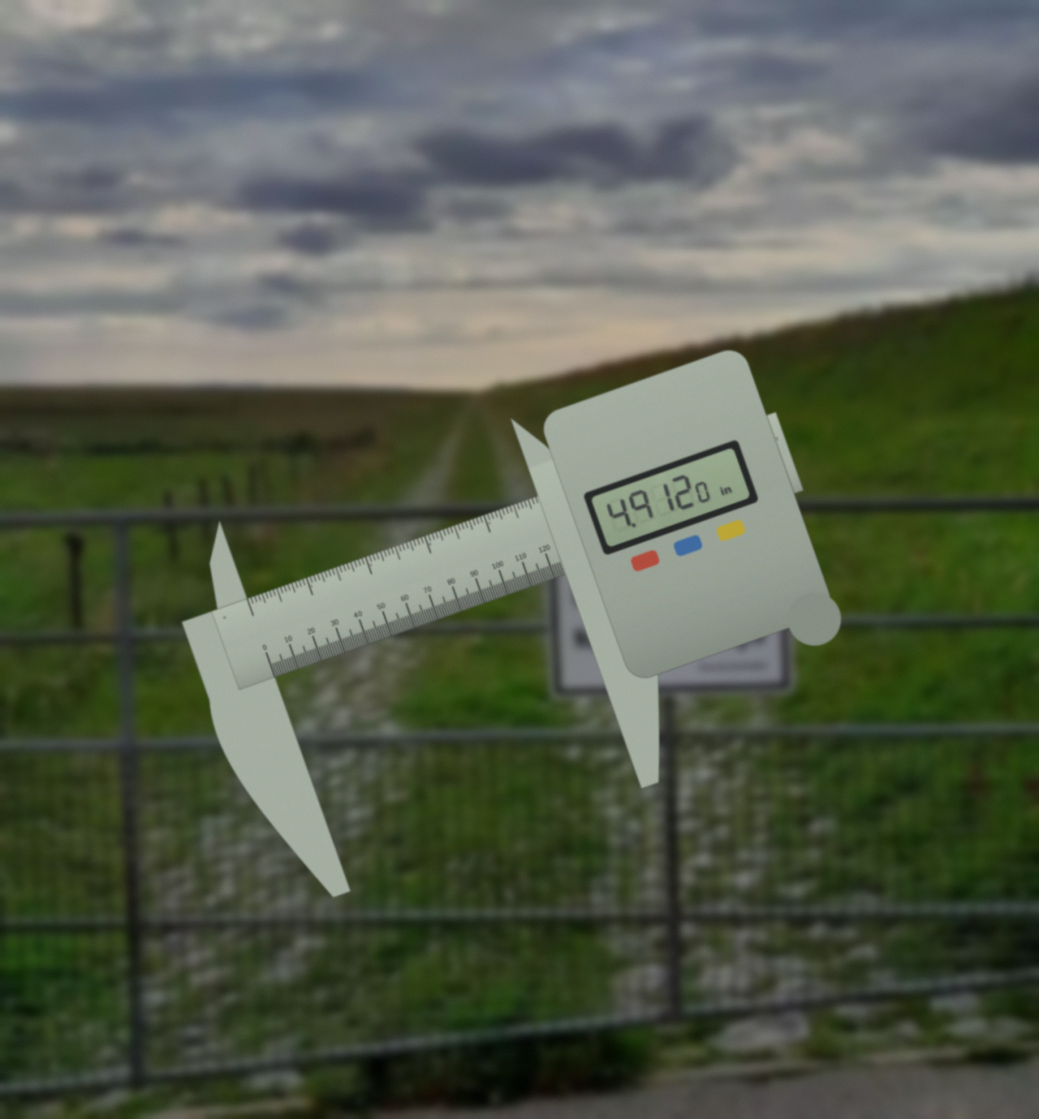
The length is 4.9120 in
